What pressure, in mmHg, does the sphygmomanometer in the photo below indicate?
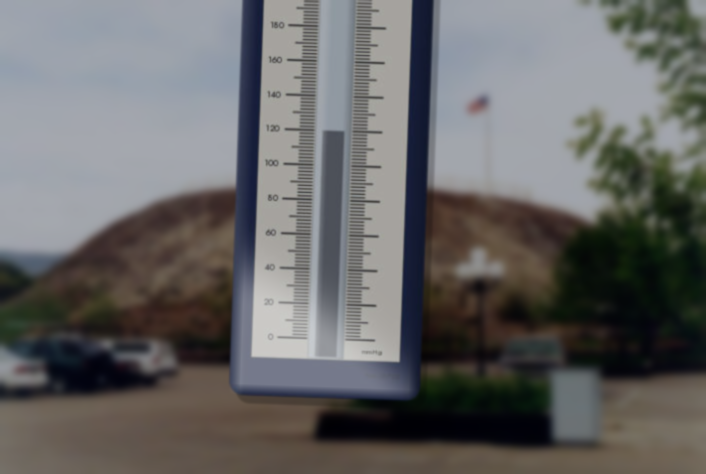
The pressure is 120 mmHg
